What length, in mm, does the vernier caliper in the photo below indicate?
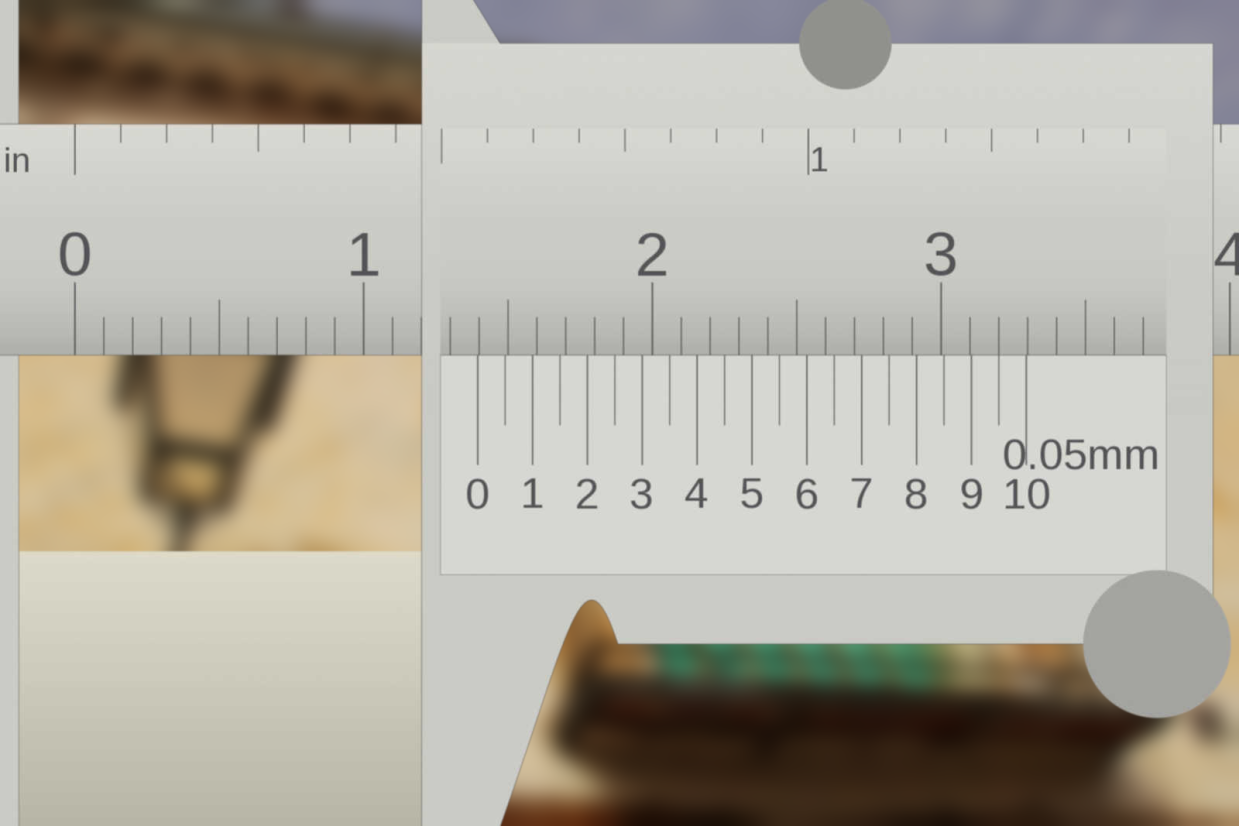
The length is 13.95 mm
